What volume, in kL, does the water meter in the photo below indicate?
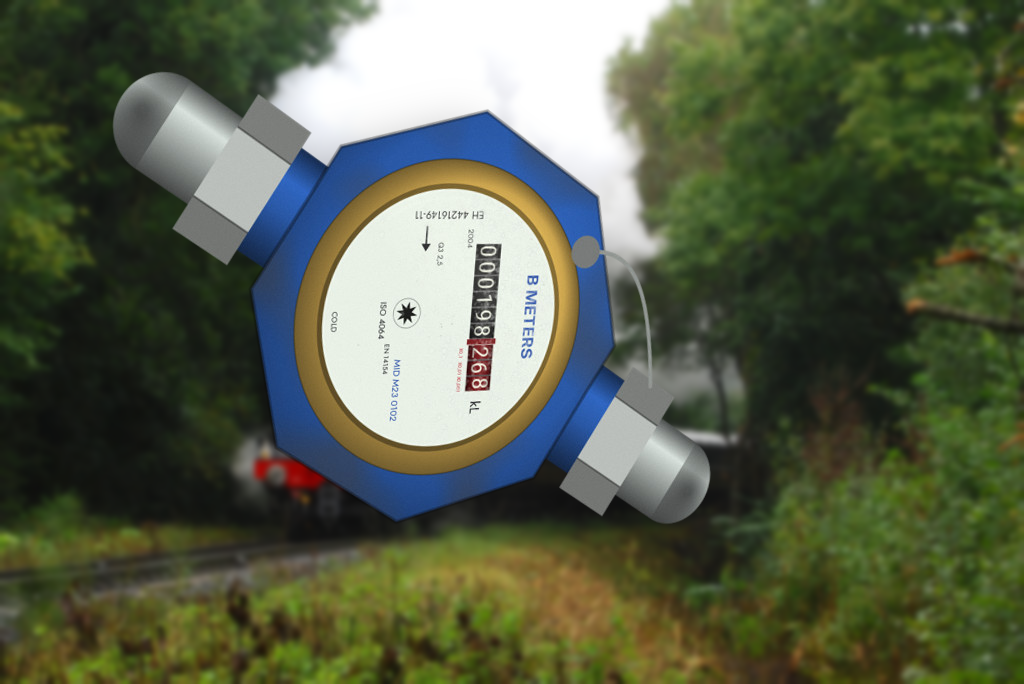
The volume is 198.268 kL
